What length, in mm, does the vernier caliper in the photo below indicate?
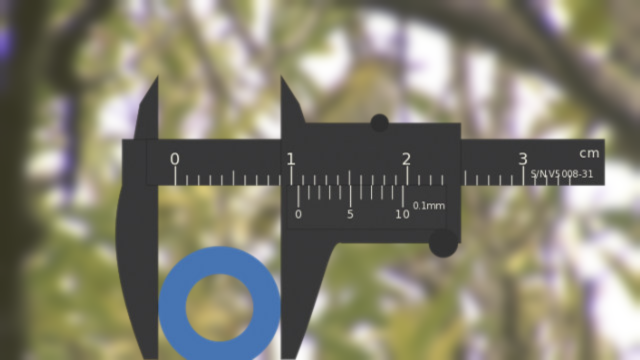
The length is 10.6 mm
